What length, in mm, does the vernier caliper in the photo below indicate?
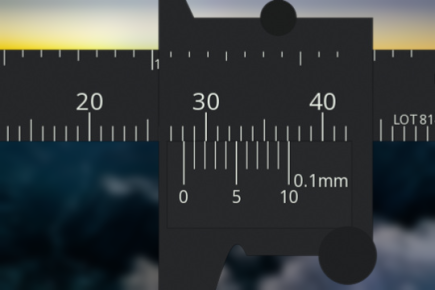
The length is 28.1 mm
